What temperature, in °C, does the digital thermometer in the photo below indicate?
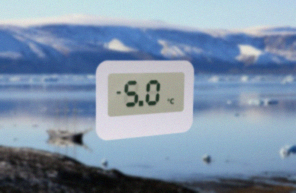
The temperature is -5.0 °C
